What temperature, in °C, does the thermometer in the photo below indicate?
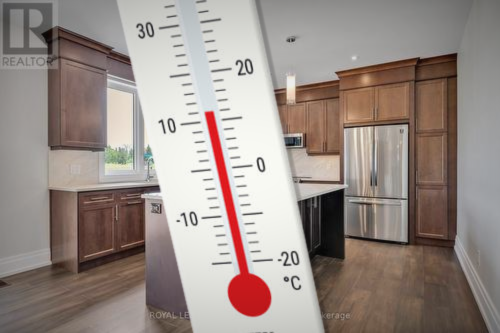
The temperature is 12 °C
